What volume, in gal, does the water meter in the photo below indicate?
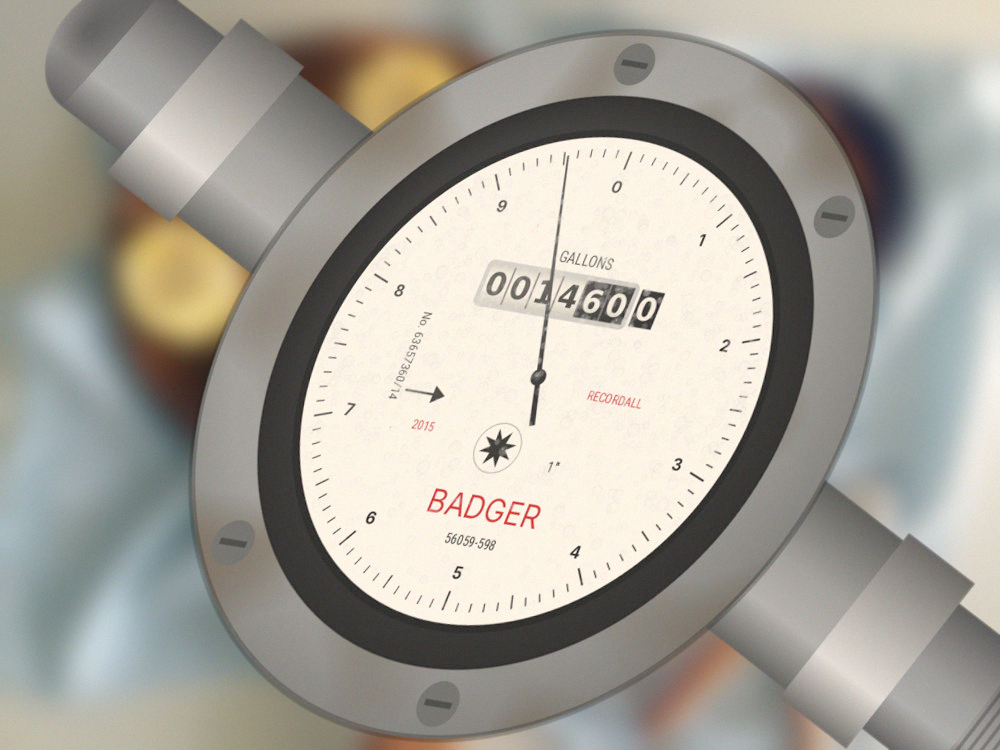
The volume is 14599.5 gal
